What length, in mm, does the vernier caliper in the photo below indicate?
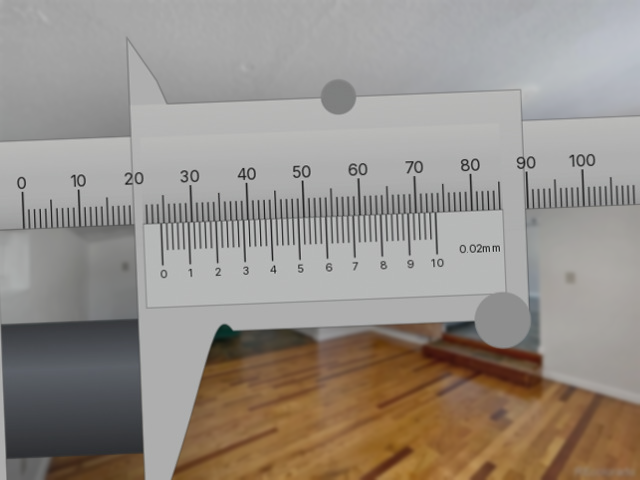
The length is 24.5 mm
